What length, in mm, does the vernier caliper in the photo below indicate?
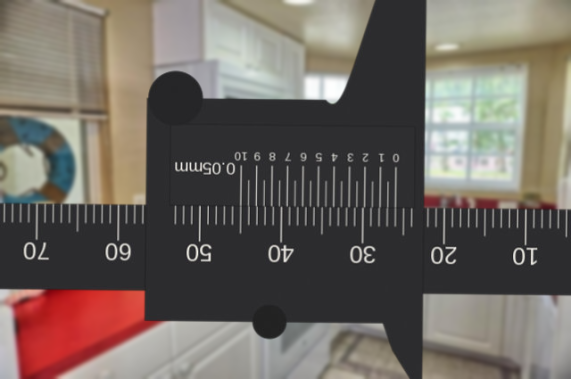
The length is 26.0 mm
